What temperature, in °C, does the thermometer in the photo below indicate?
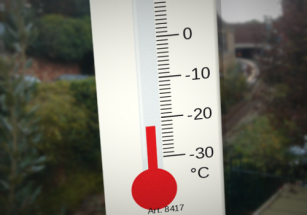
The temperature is -22 °C
